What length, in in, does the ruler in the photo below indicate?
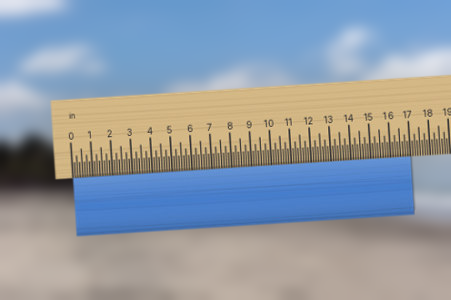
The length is 17 in
